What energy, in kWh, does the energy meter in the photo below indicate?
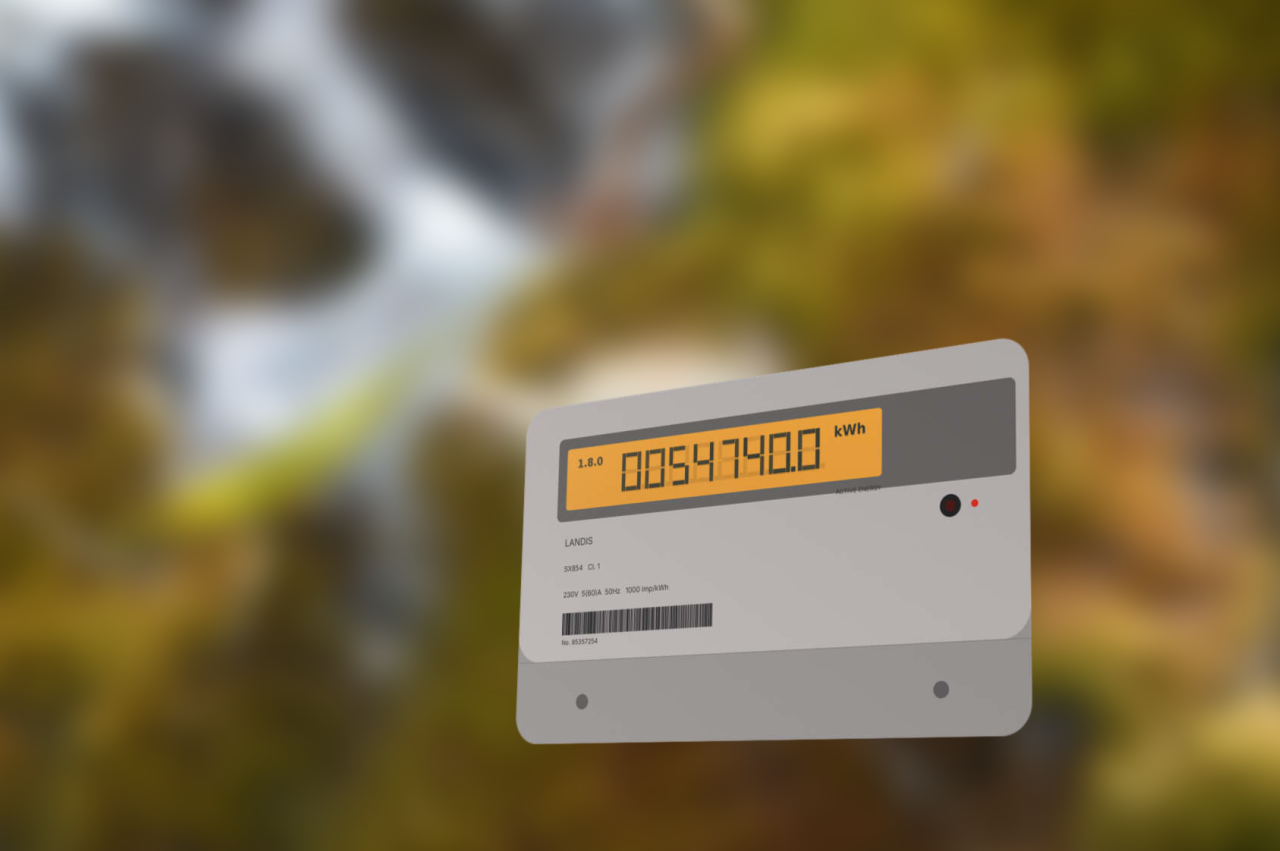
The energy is 54740.0 kWh
